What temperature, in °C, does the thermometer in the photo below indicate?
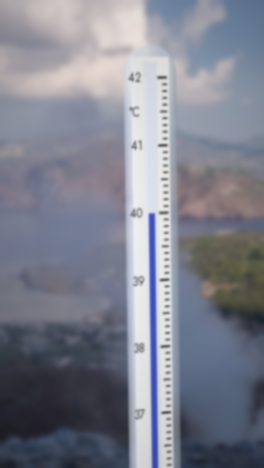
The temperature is 40 °C
